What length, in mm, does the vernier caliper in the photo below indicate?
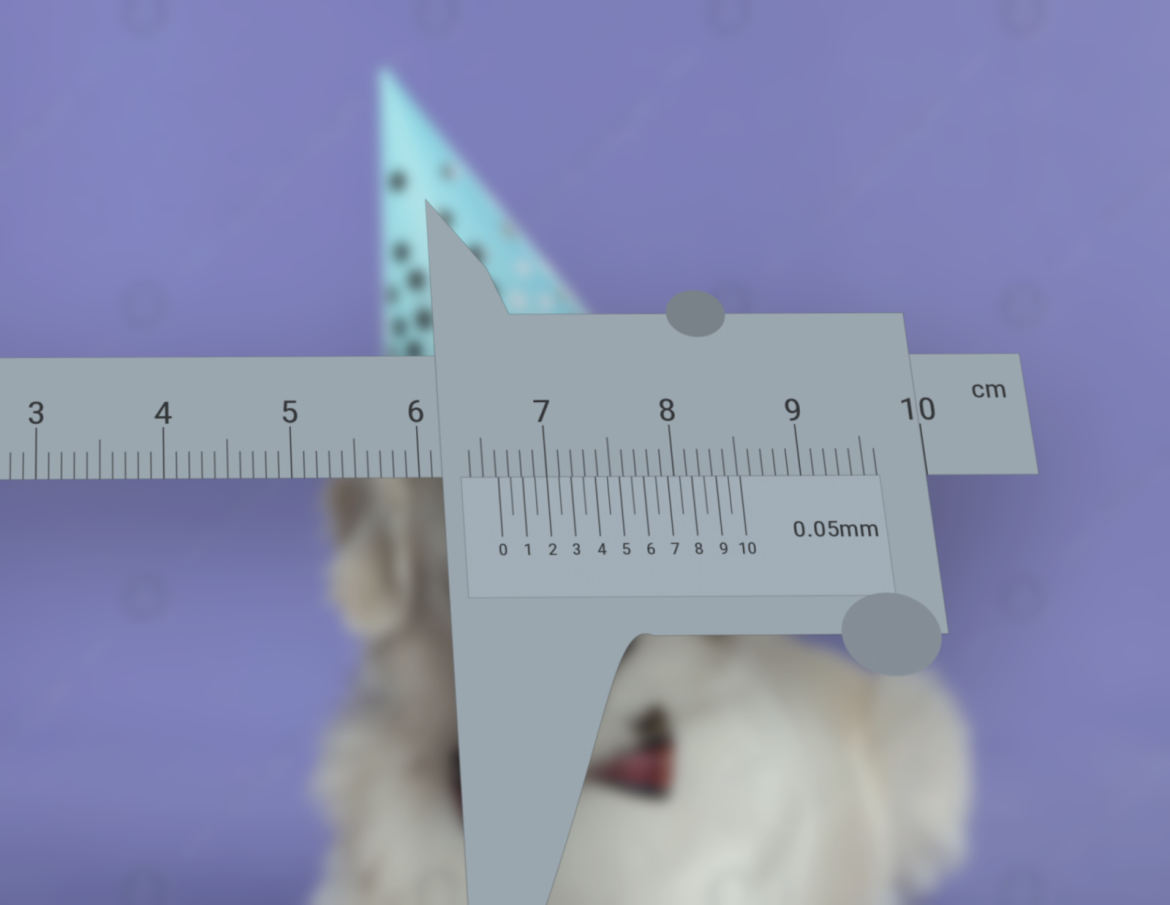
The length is 66.2 mm
